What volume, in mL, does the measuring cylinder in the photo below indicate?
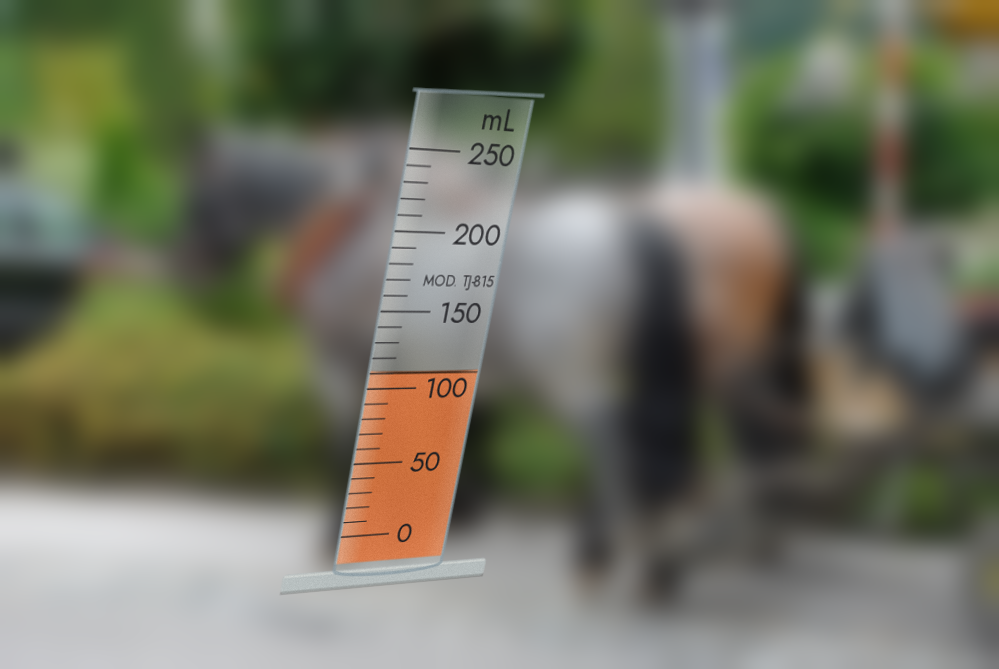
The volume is 110 mL
